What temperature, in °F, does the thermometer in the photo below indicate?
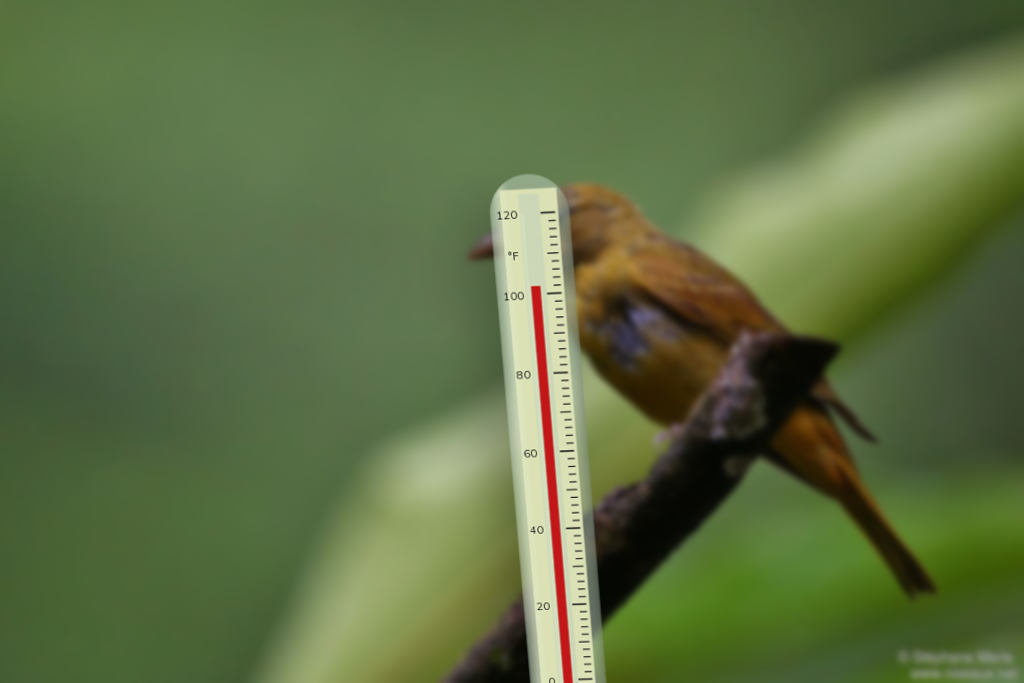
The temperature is 102 °F
